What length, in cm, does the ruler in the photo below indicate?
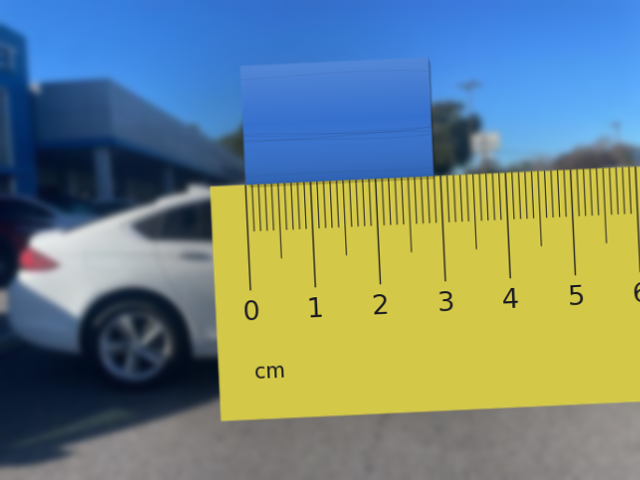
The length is 2.9 cm
